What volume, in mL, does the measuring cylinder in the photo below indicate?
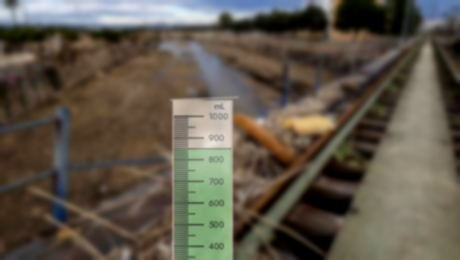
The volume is 850 mL
